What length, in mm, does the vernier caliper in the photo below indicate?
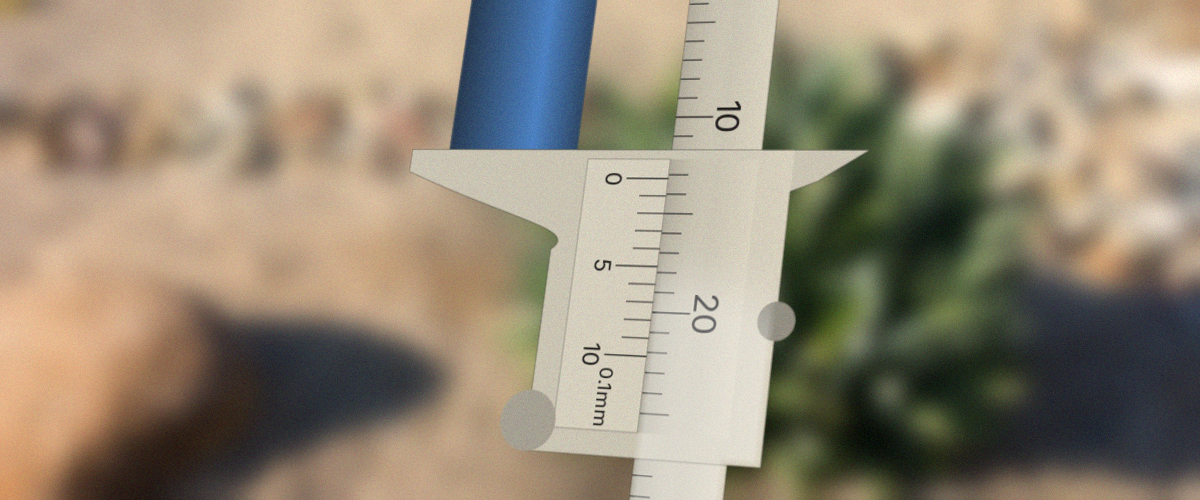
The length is 13.2 mm
